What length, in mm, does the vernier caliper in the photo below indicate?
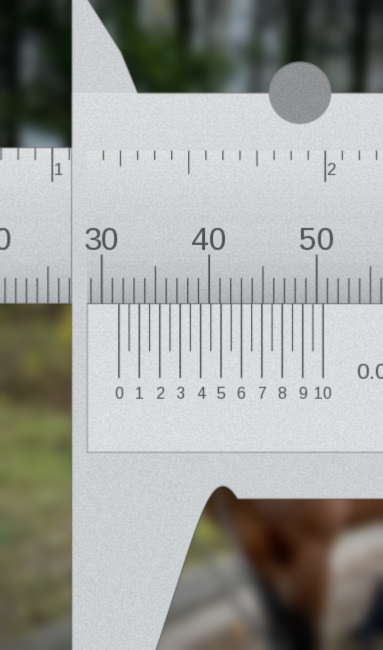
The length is 31.6 mm
